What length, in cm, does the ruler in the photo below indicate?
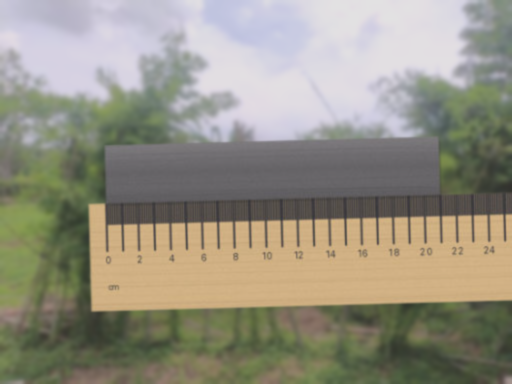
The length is 21 cm
